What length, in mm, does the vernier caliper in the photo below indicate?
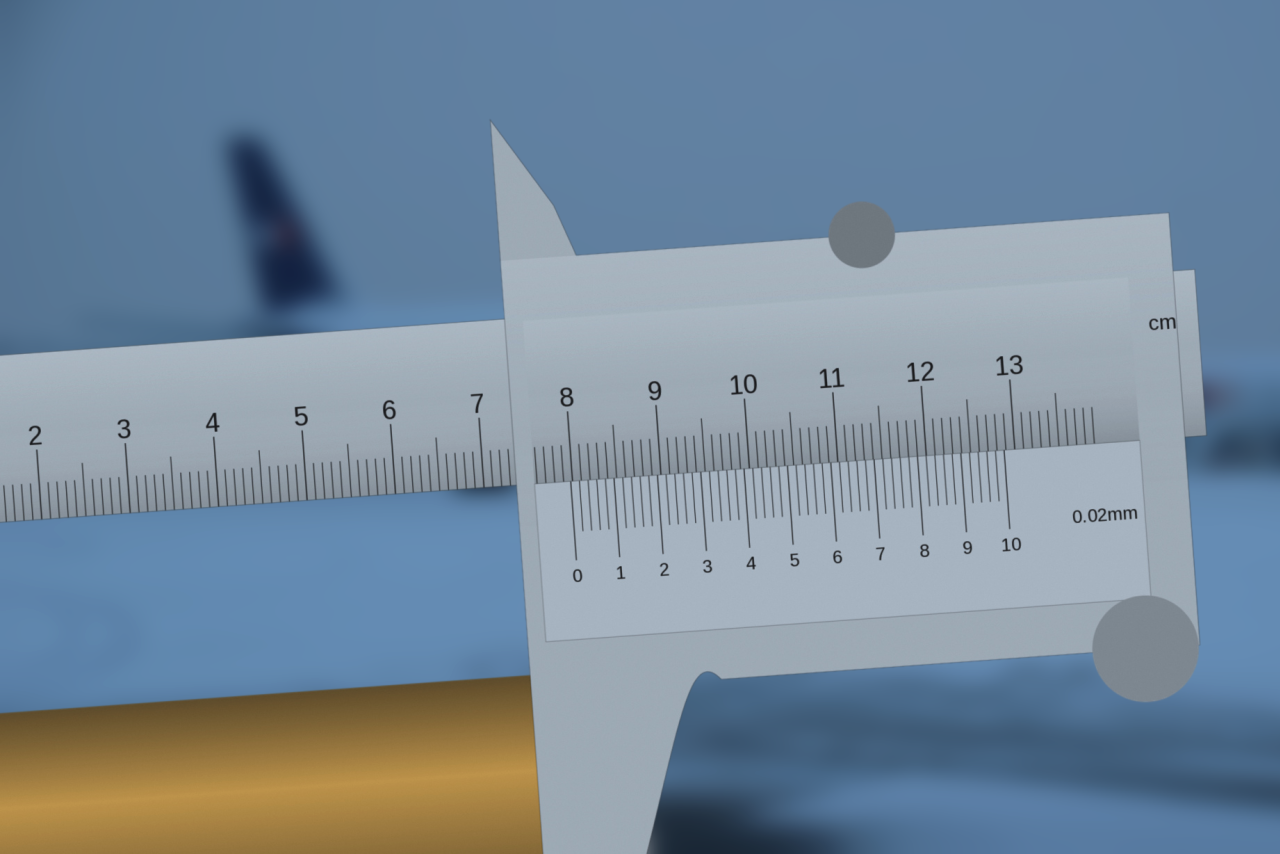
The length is 79.8 mm
